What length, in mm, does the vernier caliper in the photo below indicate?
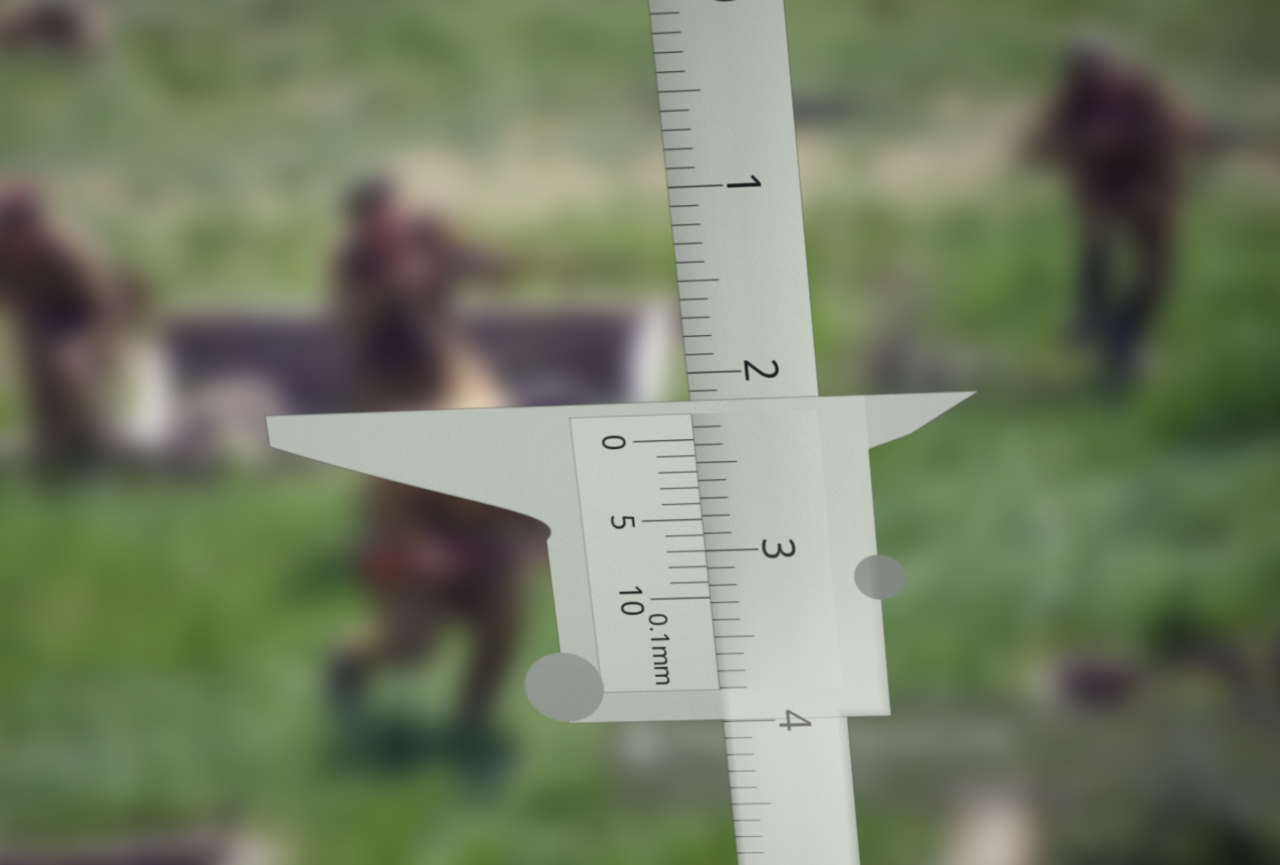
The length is 23.7 mm
